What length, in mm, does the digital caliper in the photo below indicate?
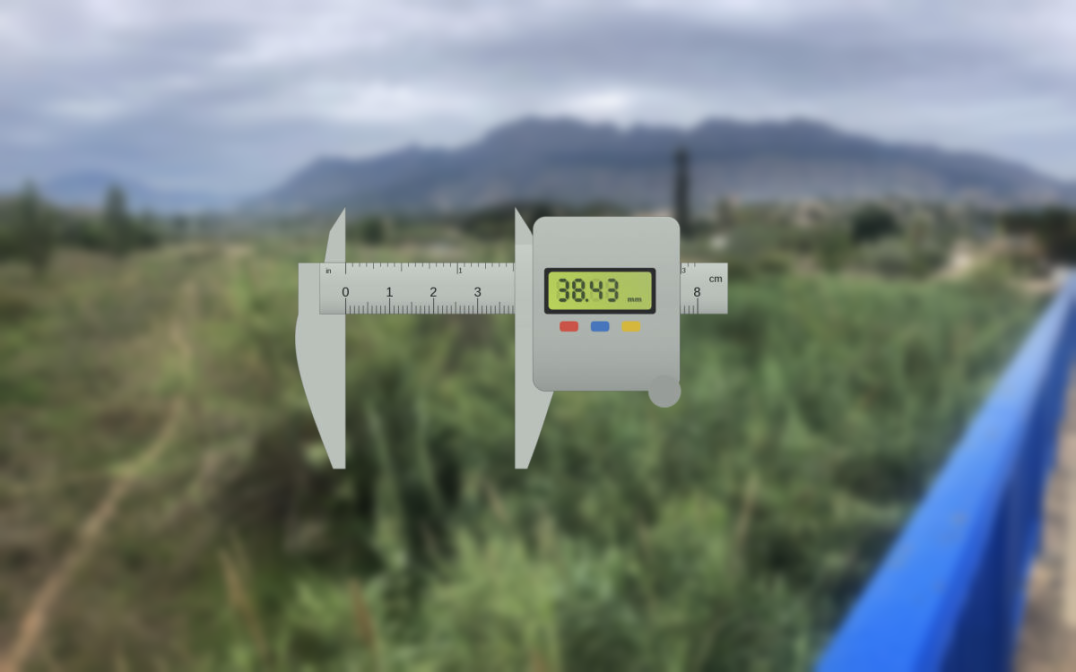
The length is 38.43 mm
